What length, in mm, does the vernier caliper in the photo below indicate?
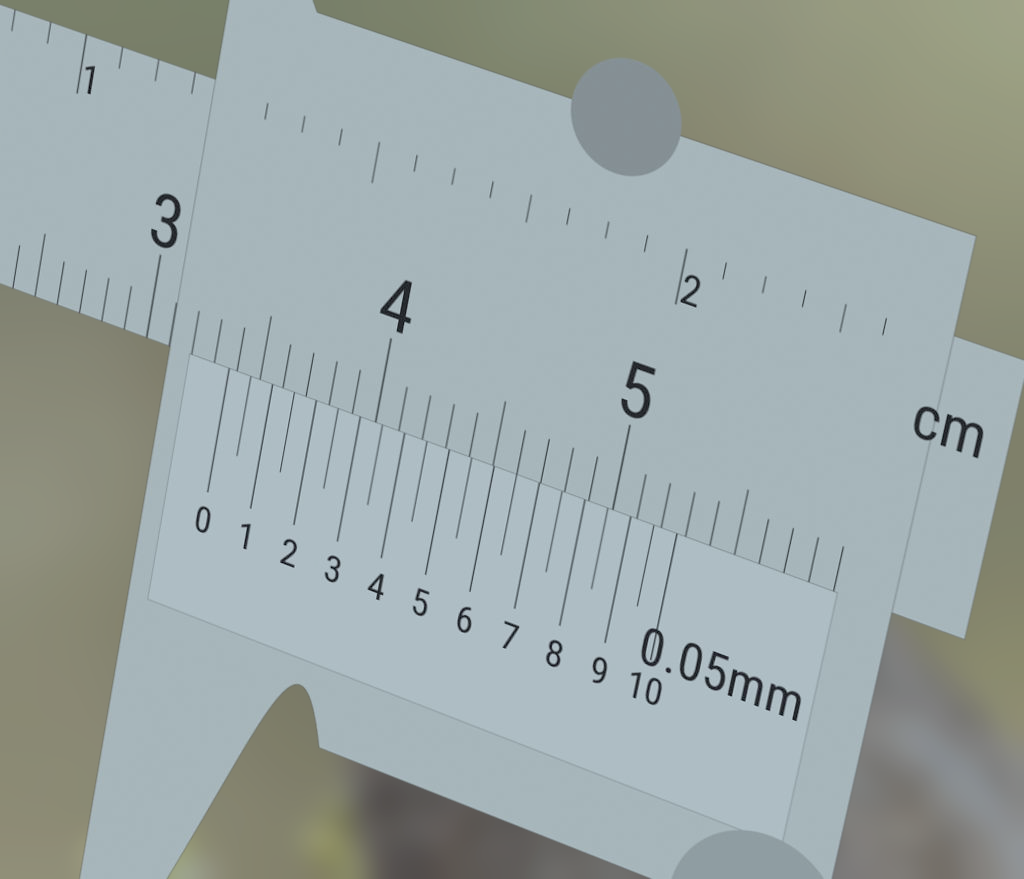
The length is 33.65 mm
